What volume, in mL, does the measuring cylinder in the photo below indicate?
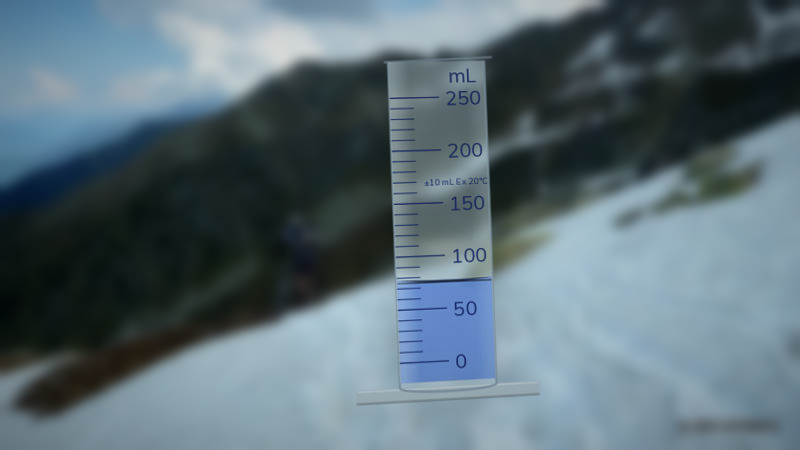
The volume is 75 mL
